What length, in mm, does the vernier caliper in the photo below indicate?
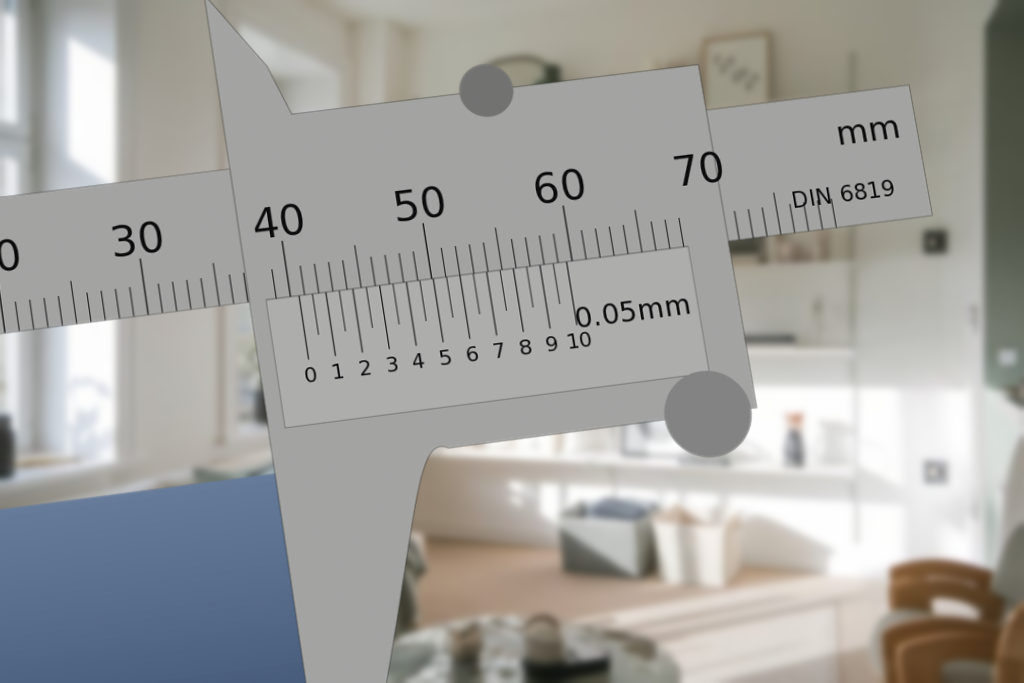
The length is 40.6 mm
